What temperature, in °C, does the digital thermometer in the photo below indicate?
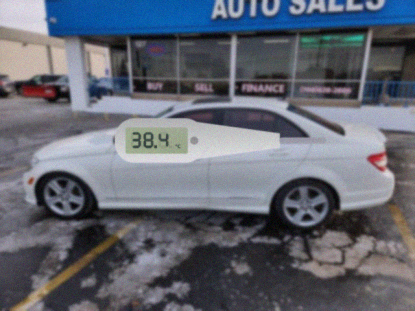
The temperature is 38.4 °C
